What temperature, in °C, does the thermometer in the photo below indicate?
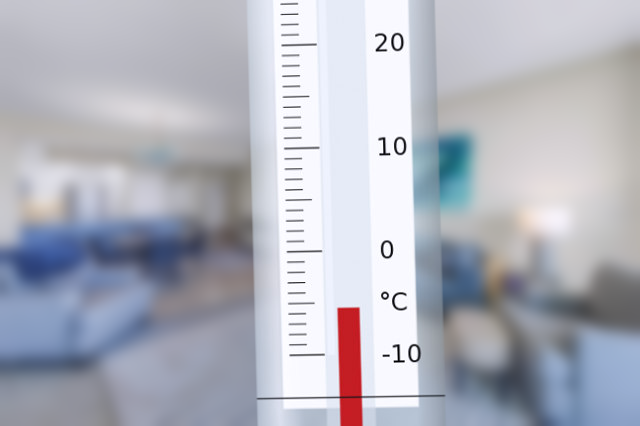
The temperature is -5.5 °C
